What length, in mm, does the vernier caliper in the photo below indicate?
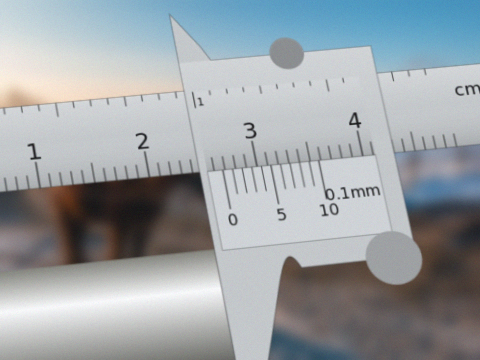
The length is 26.8 mm
